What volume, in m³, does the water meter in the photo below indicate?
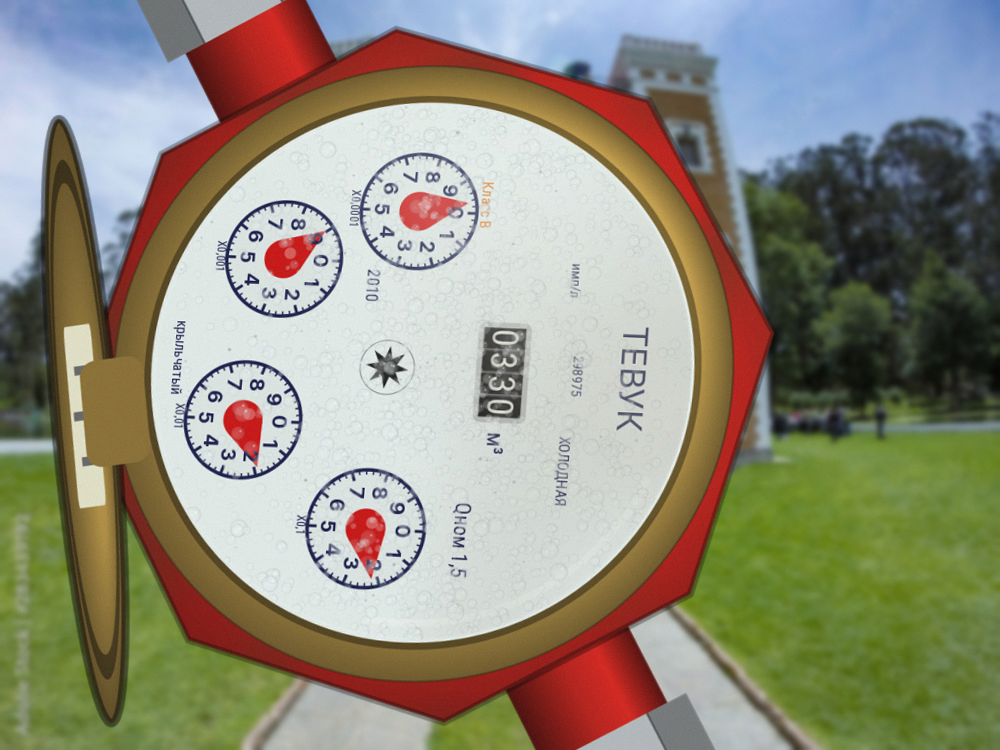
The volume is 330.2189 m³
